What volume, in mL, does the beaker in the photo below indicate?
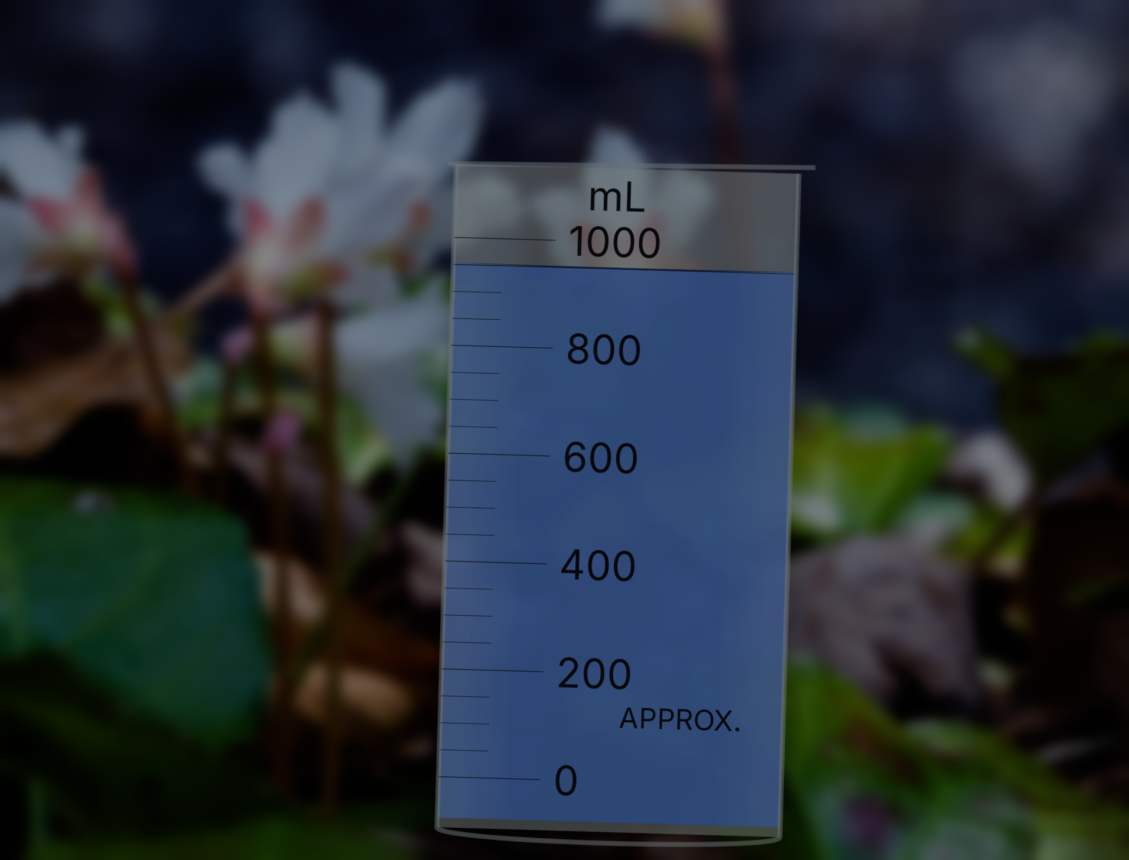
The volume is 950 mL
